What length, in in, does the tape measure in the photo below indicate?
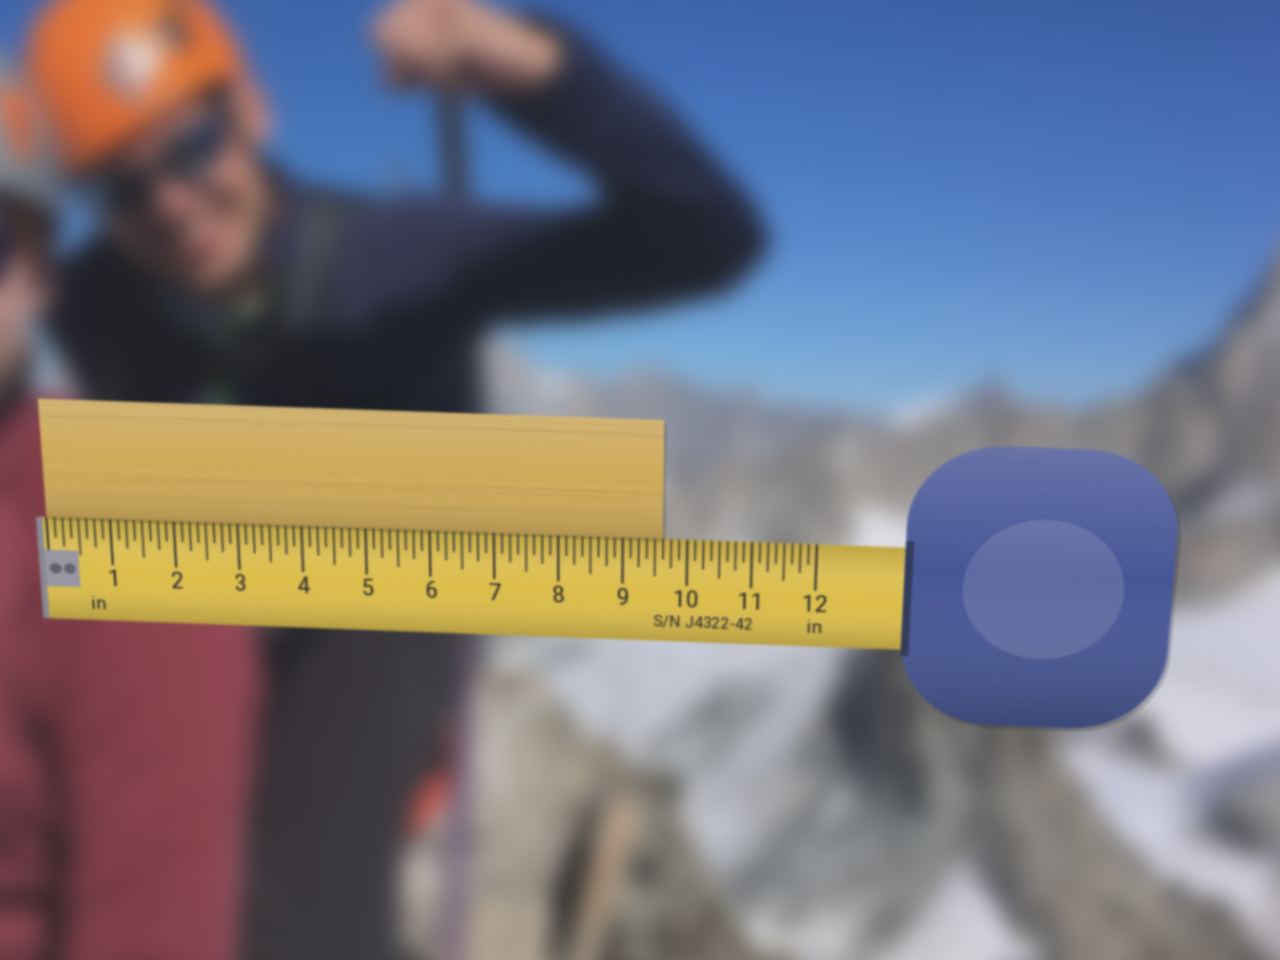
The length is 9.625 in
